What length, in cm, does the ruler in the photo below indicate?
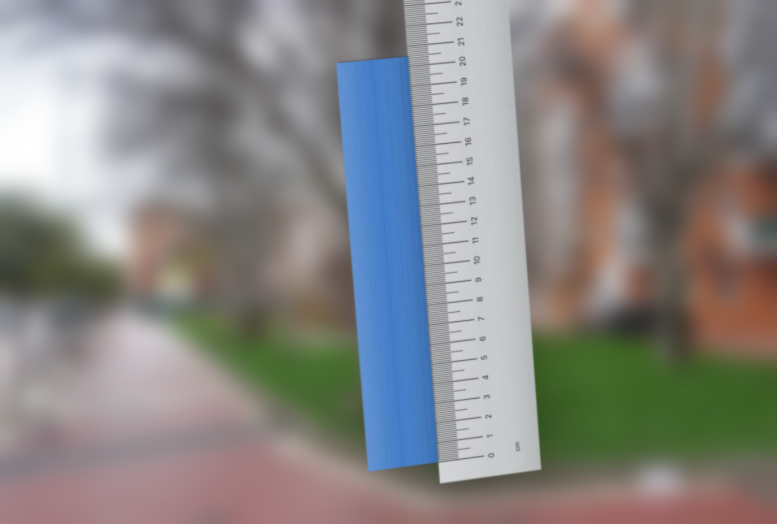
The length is 20.5 cm
